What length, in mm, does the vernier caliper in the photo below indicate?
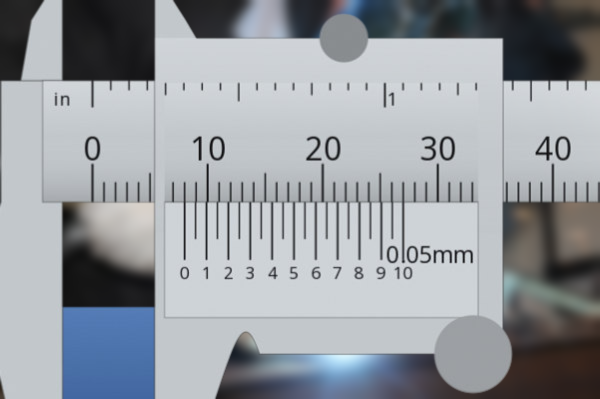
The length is 8.0 mm
